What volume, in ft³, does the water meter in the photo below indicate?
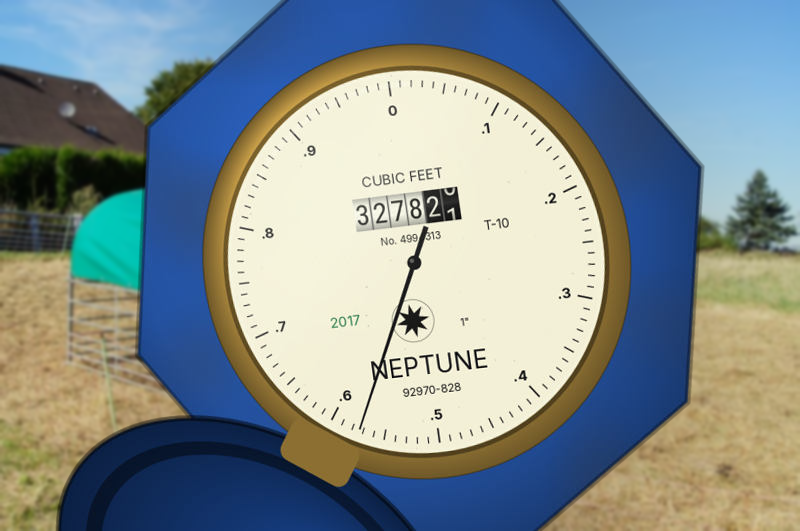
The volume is 327820.57 ft³
